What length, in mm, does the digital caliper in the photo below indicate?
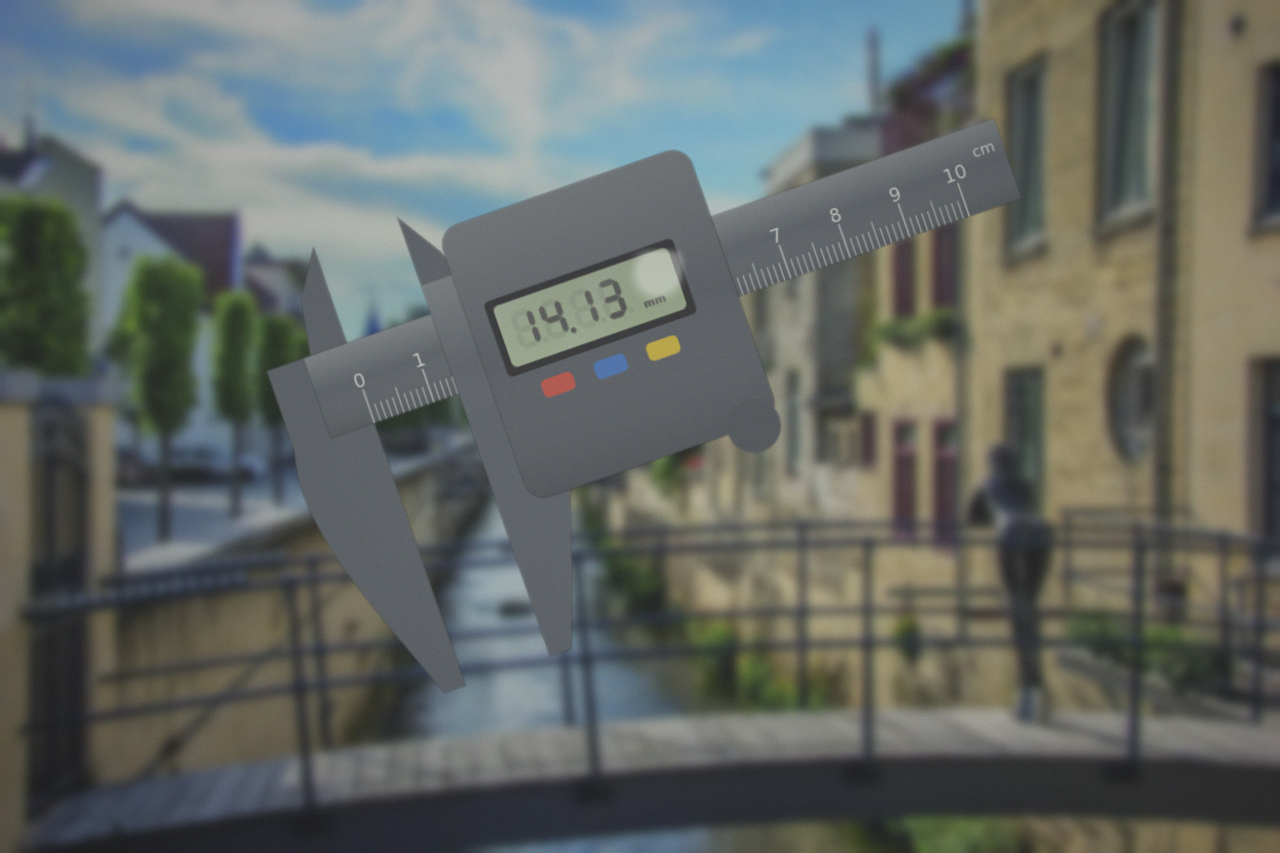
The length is 14.13 mm
